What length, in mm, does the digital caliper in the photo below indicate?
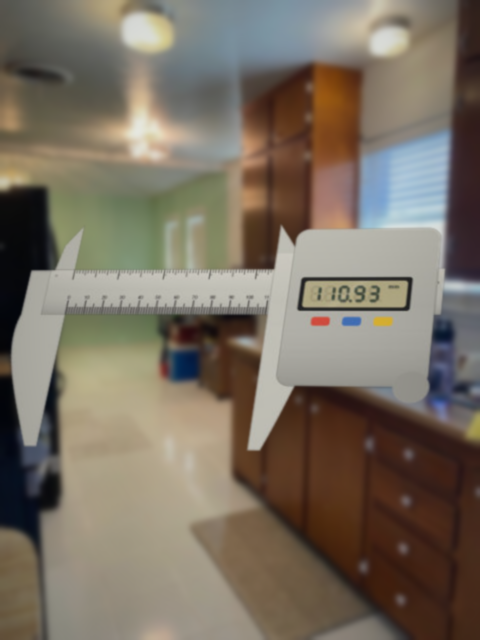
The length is 110.93 mm
